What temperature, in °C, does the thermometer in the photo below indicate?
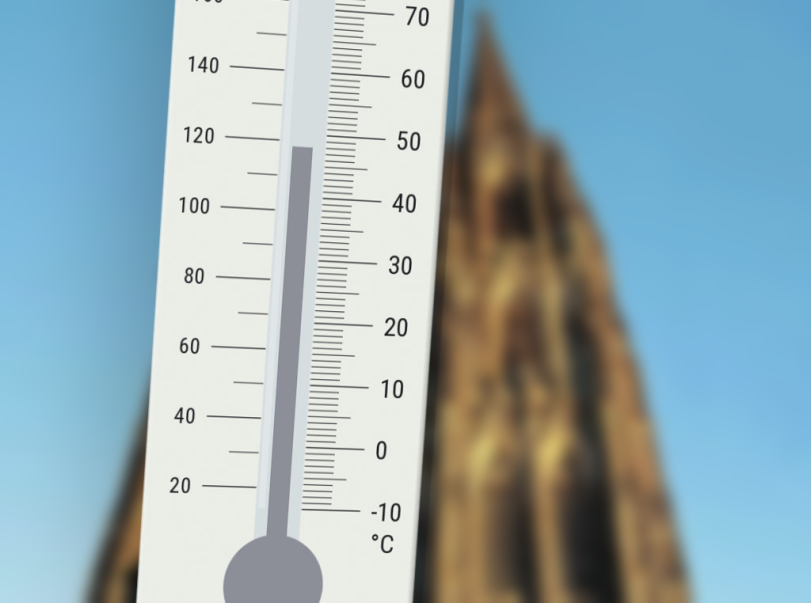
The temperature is 48 °C
